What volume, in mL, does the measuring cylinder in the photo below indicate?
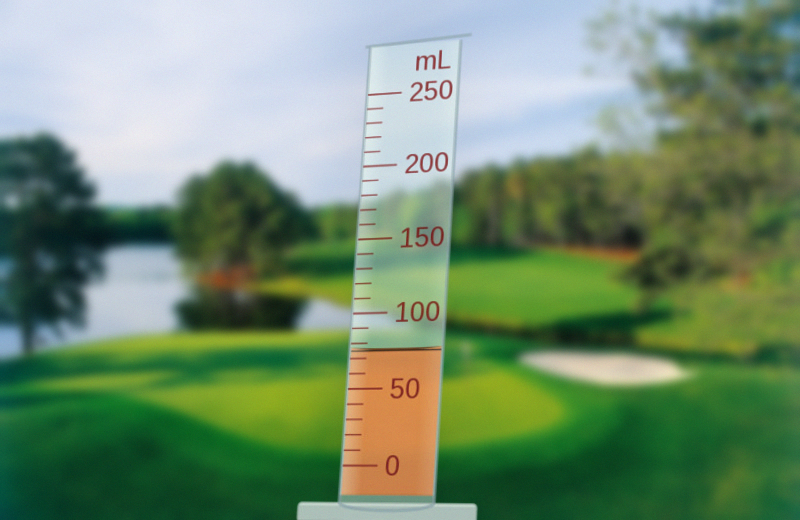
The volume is 75 mL
